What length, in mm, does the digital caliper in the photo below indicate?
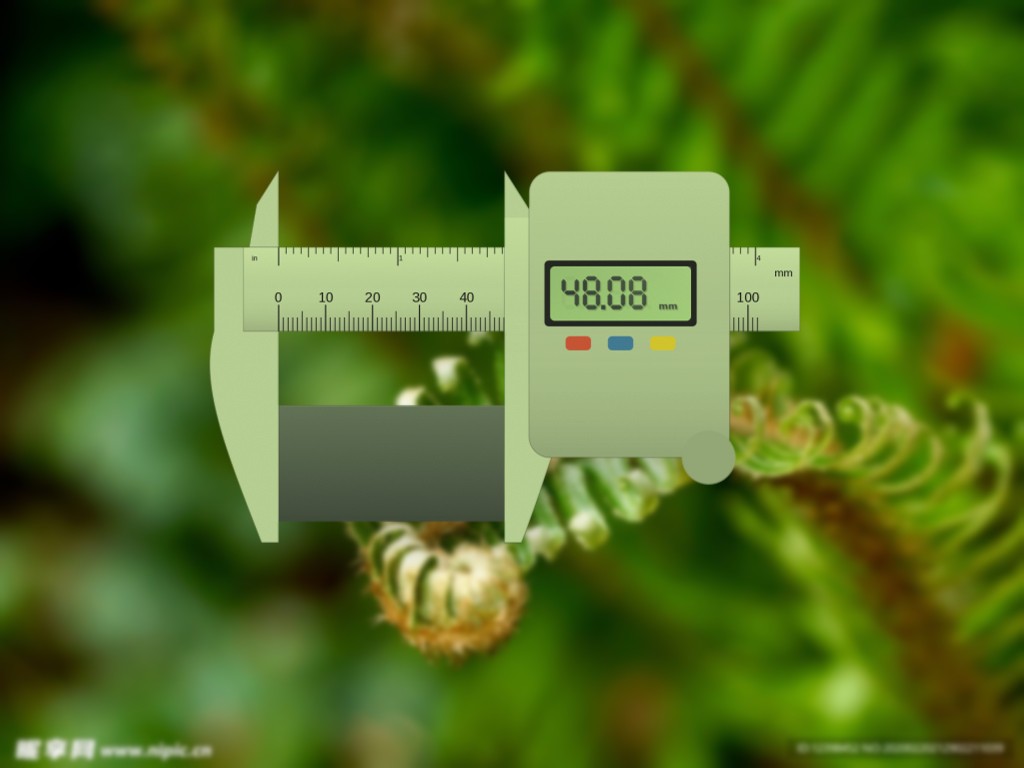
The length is 48.08 mm
